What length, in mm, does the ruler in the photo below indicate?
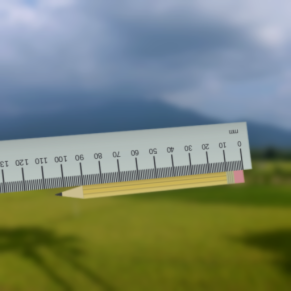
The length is 105 mm
